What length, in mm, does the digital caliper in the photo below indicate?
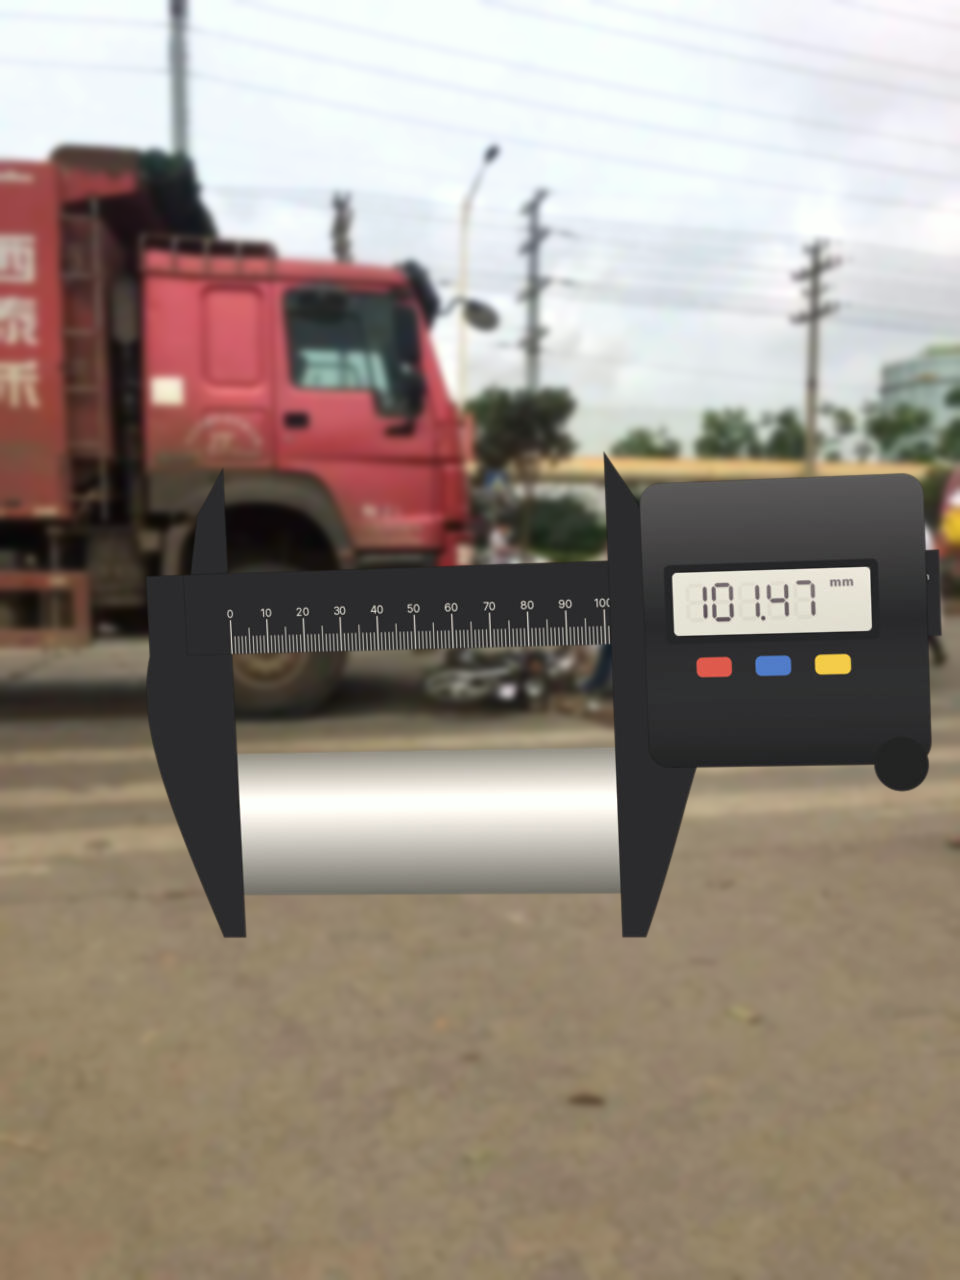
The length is 101.47 mm
